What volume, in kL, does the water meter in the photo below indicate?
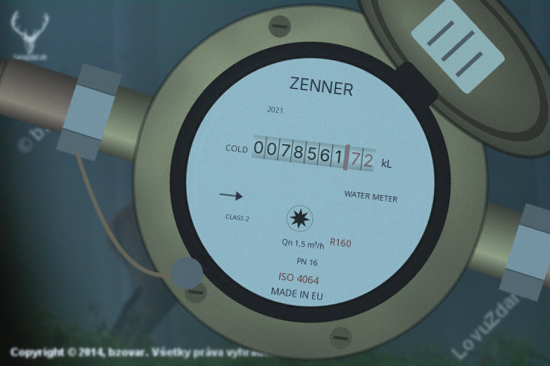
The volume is 78561.72 kL
